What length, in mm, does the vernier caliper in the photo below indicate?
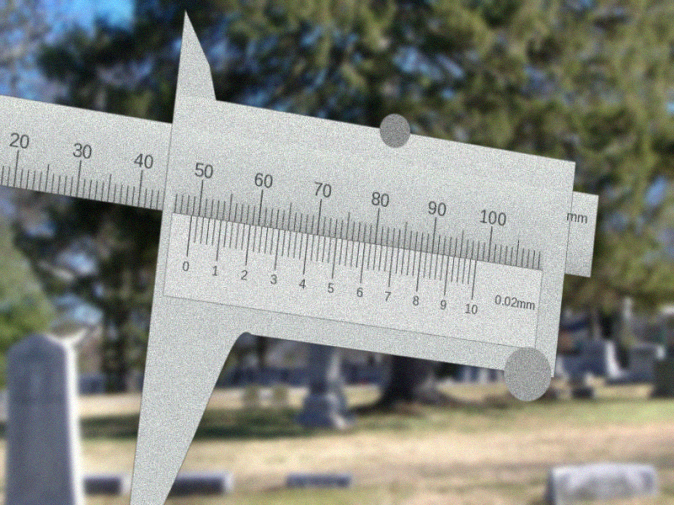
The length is 48.8 mm
